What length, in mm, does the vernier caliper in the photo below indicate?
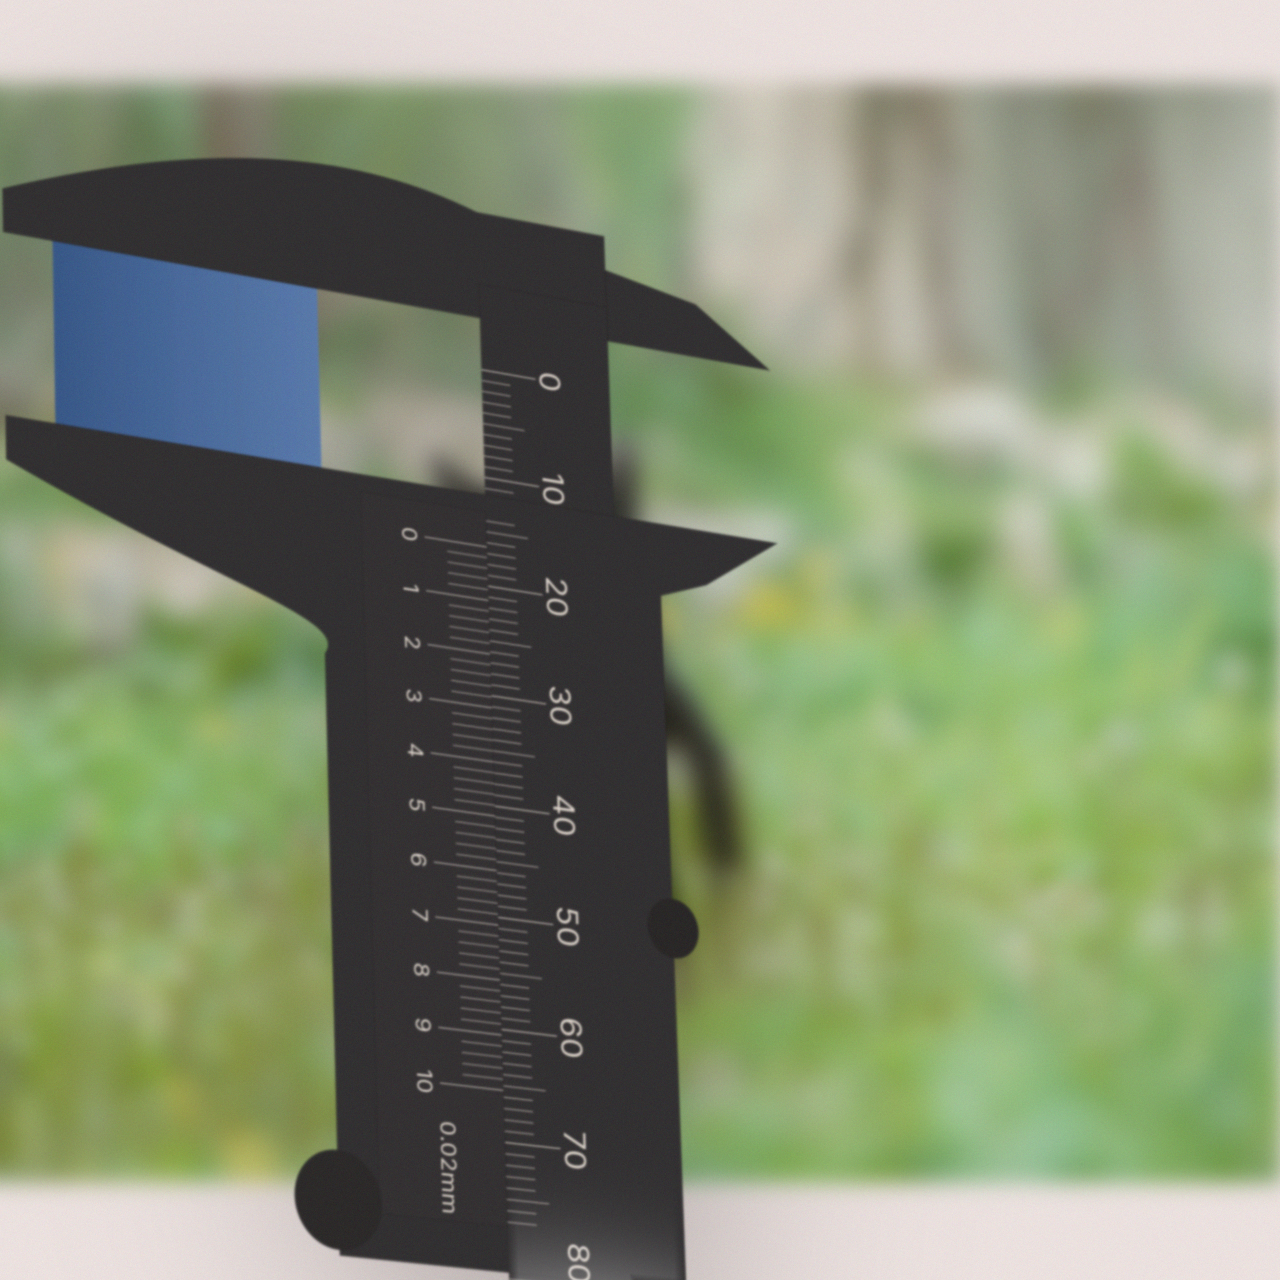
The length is 16.4 mm
